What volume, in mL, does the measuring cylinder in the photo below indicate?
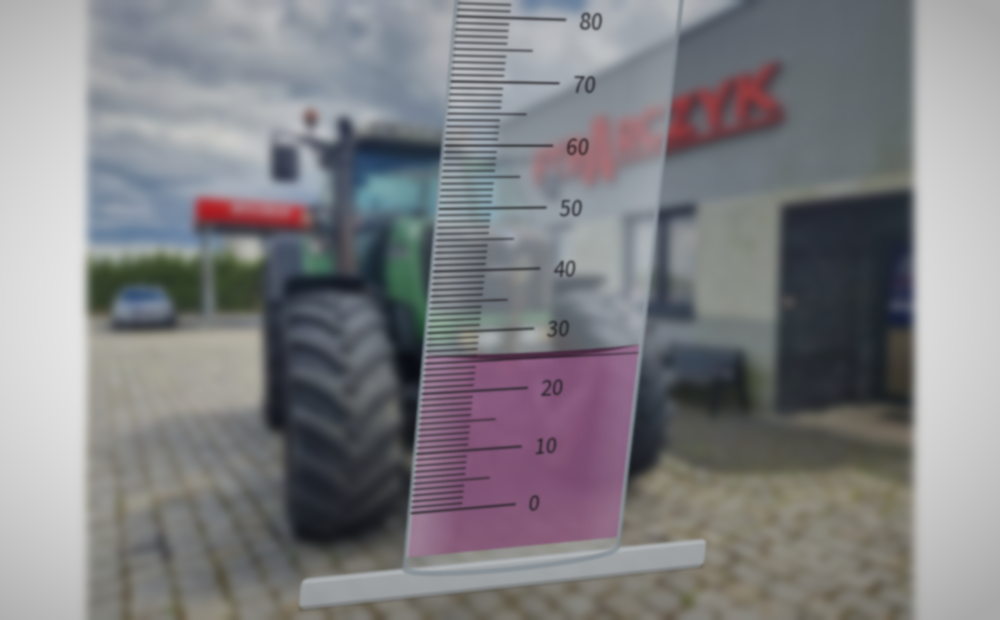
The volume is 25 mL
